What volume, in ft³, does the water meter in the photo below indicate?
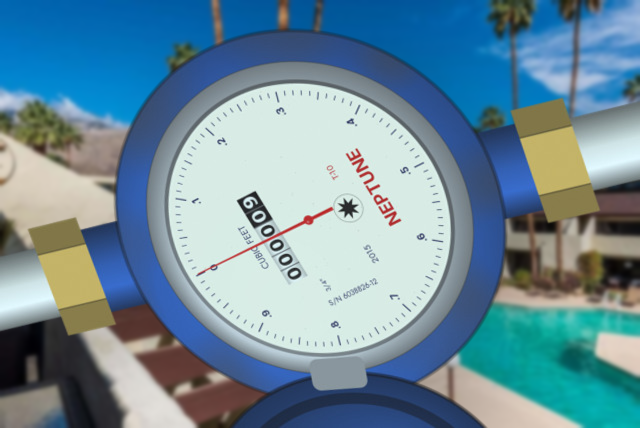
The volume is 9.00 ft³
